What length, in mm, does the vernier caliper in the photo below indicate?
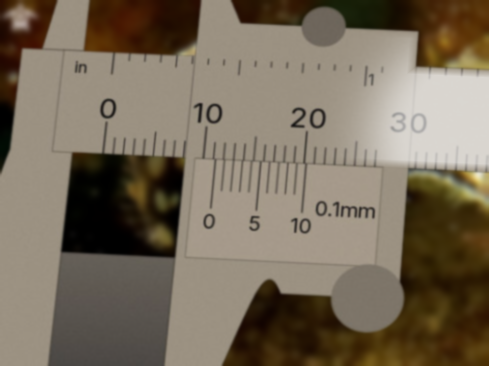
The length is 11.2 mm
